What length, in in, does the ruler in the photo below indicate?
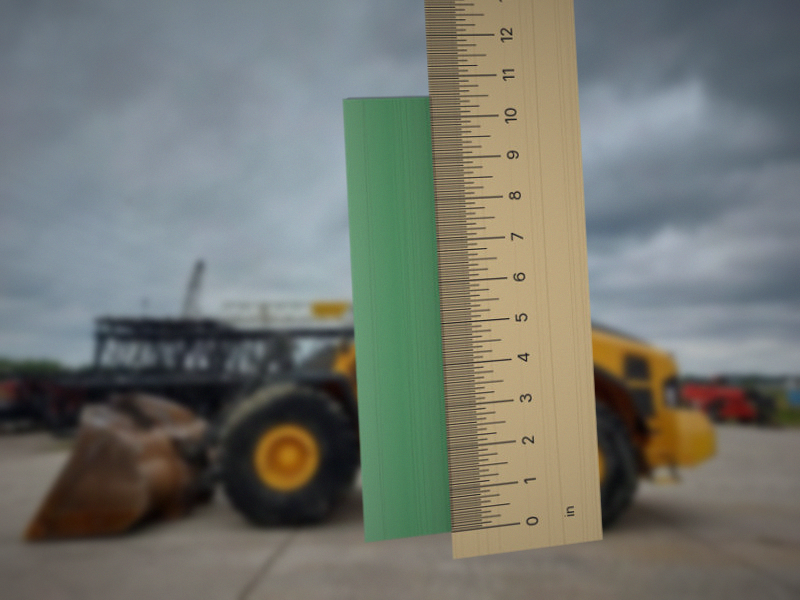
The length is 10.5 in
